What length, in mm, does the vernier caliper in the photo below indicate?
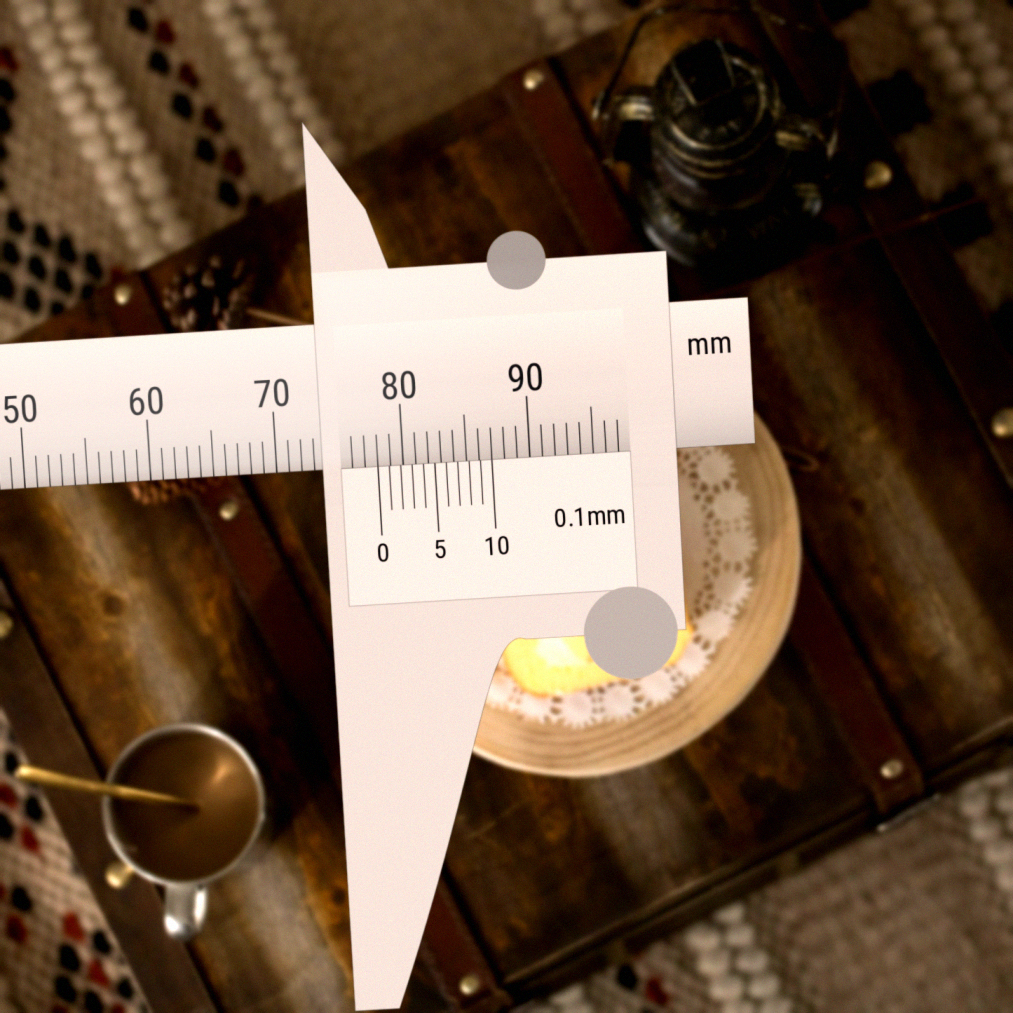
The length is 78.0 mm
